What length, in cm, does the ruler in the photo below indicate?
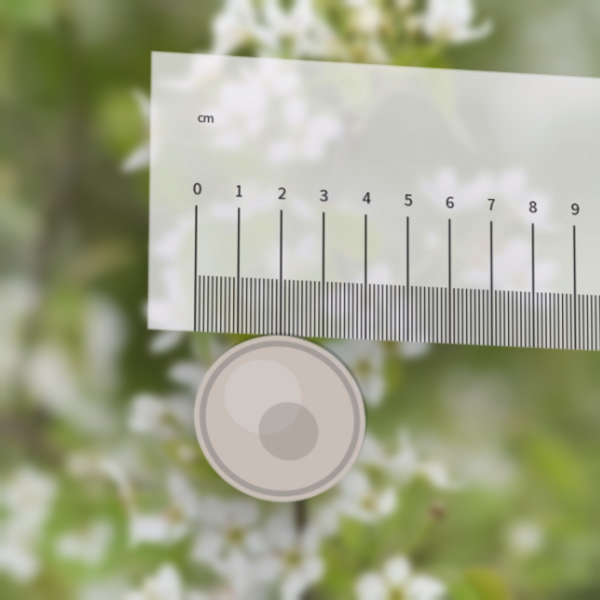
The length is 4 cm
